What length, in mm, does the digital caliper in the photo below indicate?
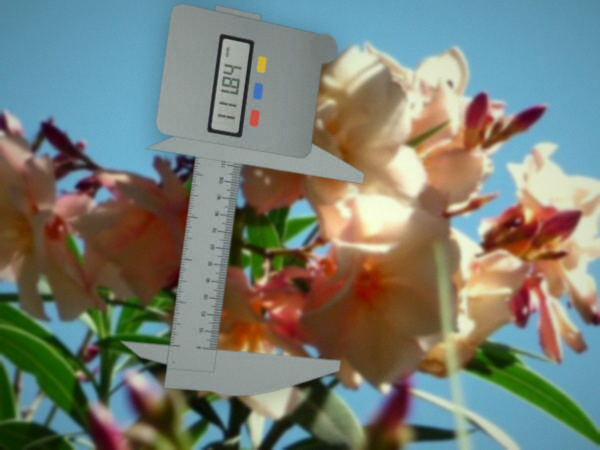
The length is 111.84 mm
